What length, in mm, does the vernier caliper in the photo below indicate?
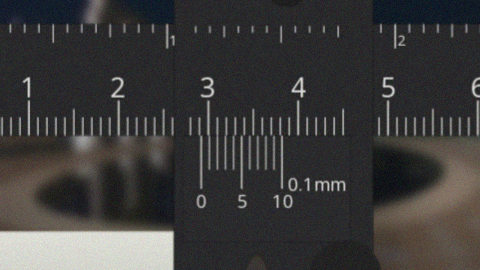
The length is 29.2 mm
